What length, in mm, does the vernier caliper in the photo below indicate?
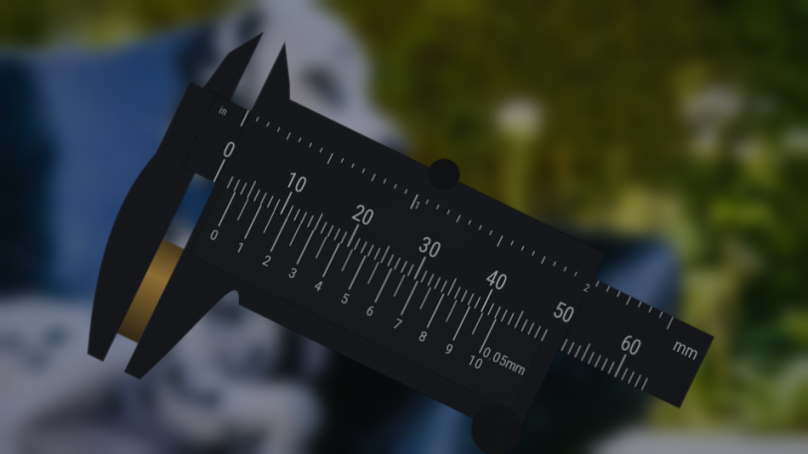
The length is 3.2 mm
